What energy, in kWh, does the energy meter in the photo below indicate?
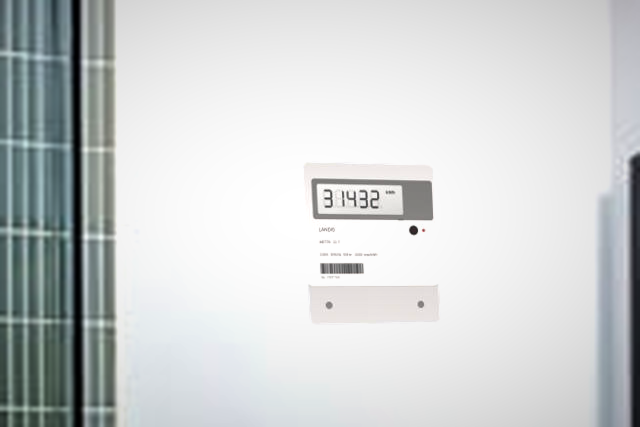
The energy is 31432 kWh
